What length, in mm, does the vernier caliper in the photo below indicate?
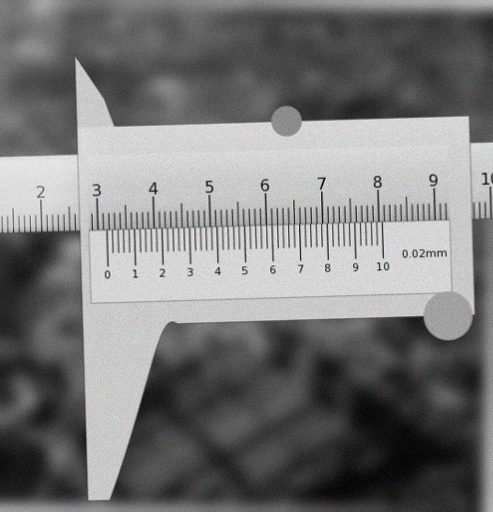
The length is 31.6 mm
